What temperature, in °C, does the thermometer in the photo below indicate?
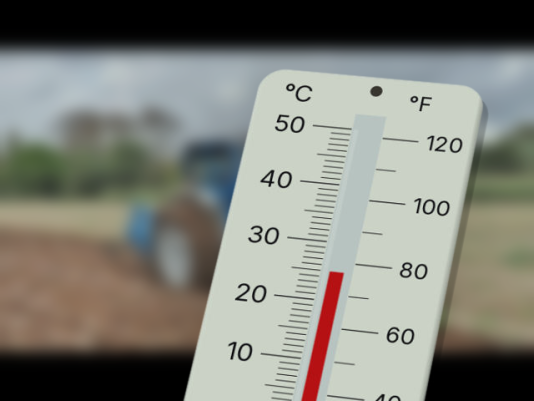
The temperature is 25 °C
